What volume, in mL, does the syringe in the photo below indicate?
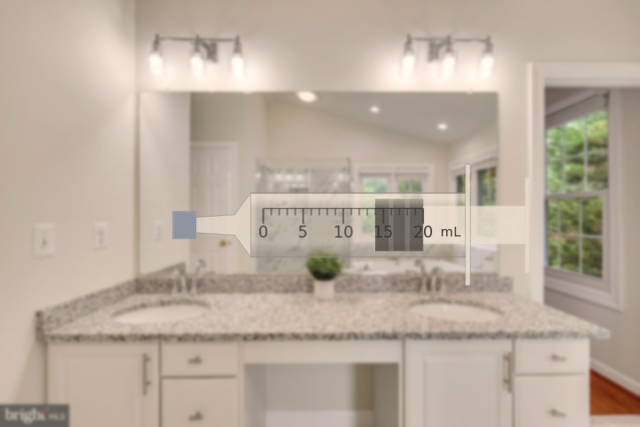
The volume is 14 mL
